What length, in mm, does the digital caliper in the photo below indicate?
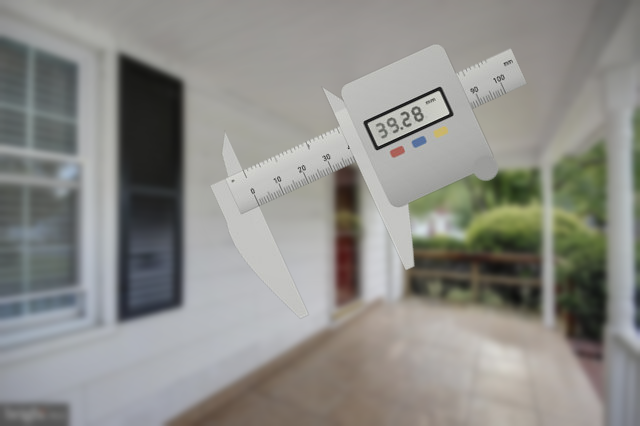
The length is 39.28 mm
